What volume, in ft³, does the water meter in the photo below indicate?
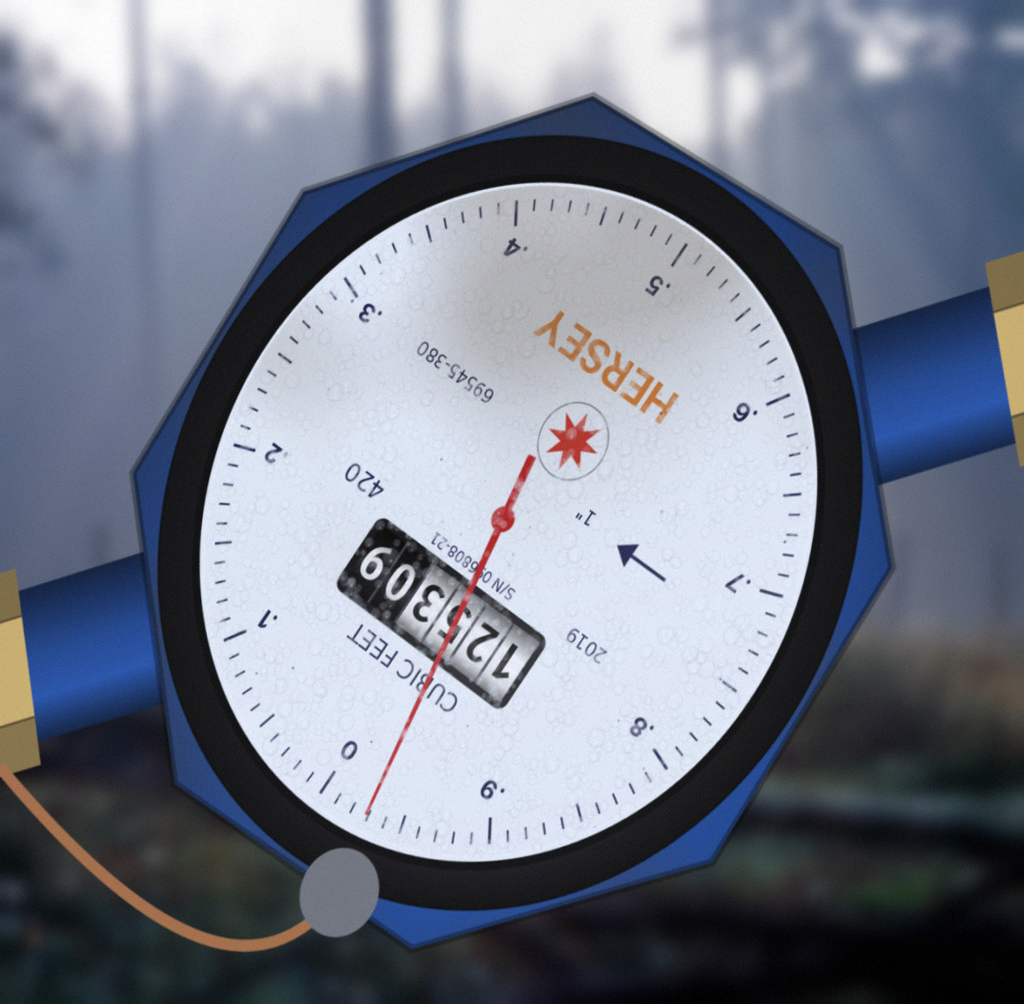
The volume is 125308.97 ft³
